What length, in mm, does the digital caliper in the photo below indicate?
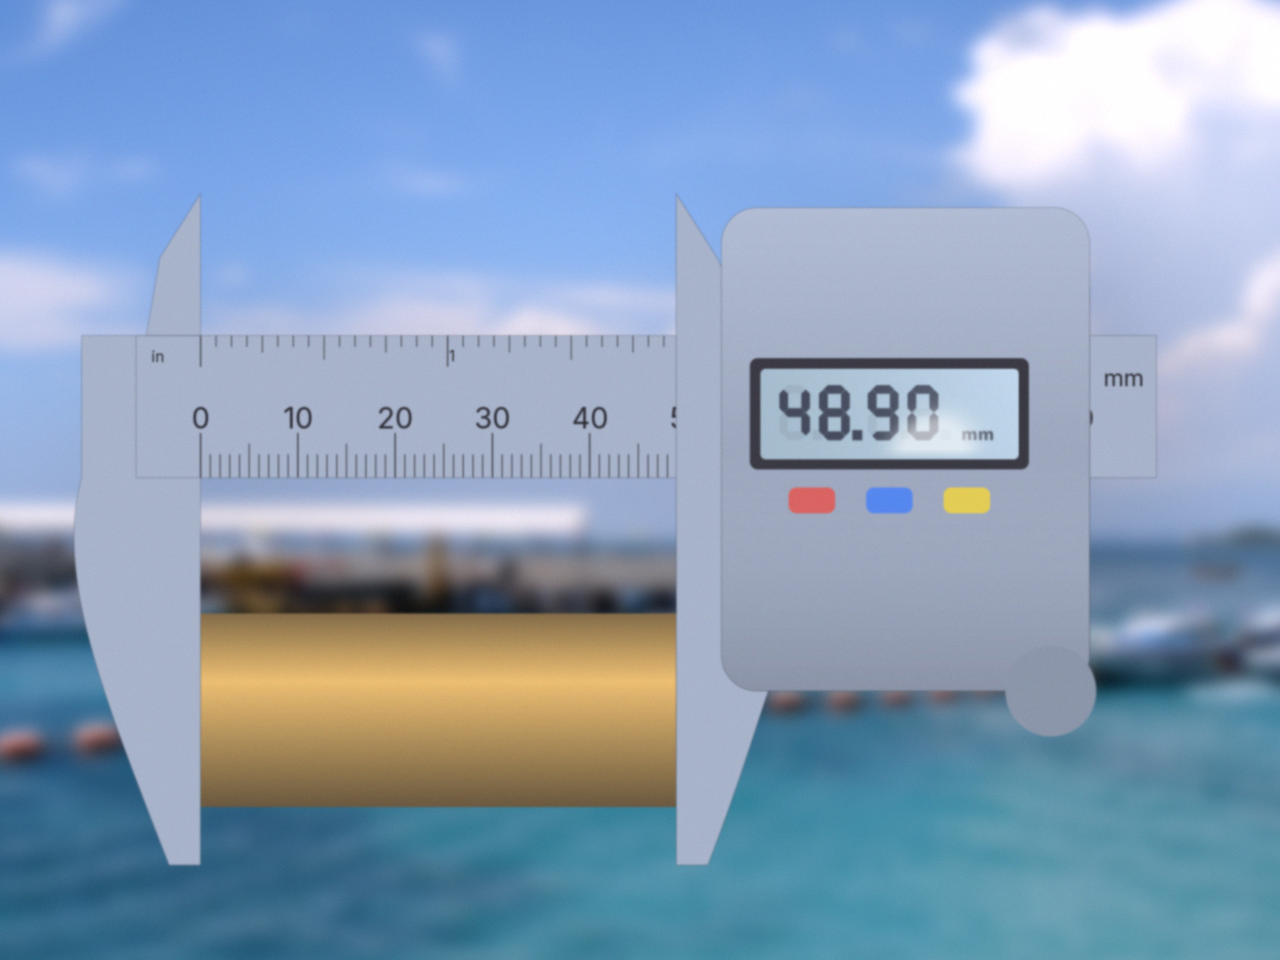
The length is 48.90 mm
